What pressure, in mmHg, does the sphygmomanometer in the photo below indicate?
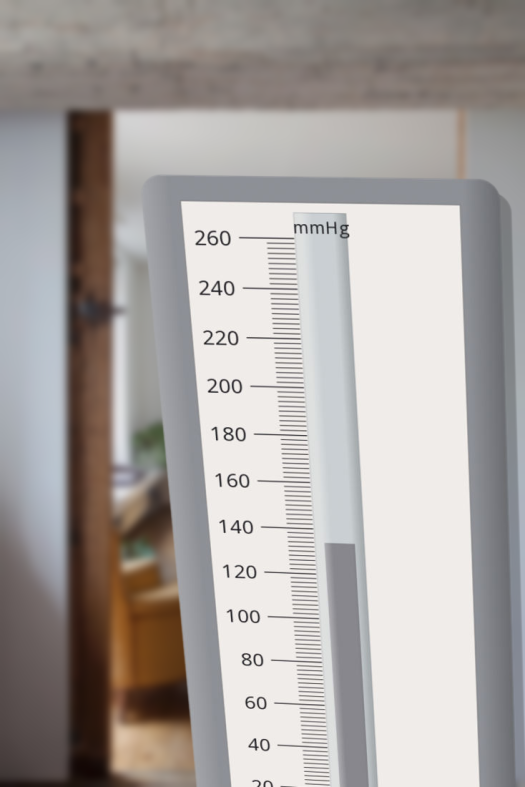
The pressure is 134 mmHg
